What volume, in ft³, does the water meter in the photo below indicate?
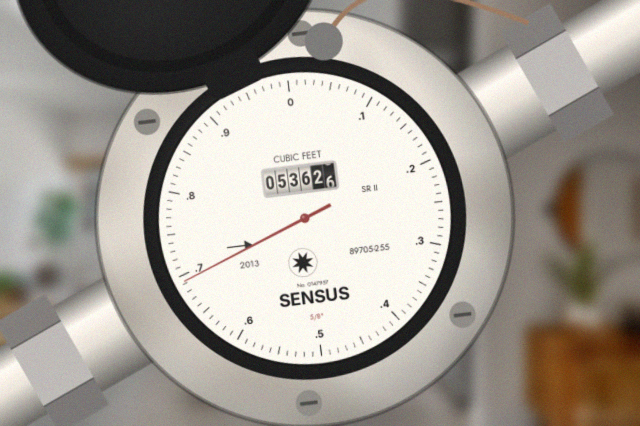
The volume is 53625.69 ft³
